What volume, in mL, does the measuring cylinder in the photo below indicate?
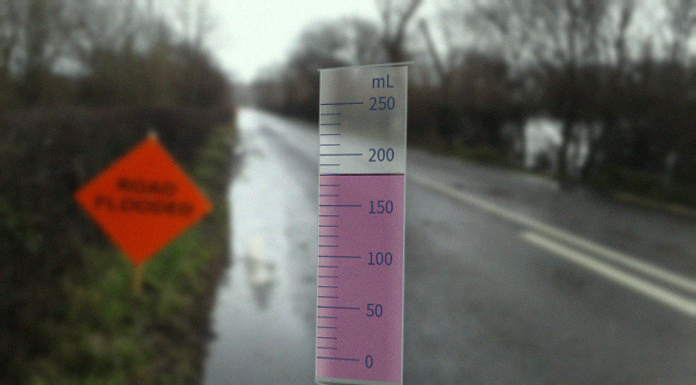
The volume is 180 mL
